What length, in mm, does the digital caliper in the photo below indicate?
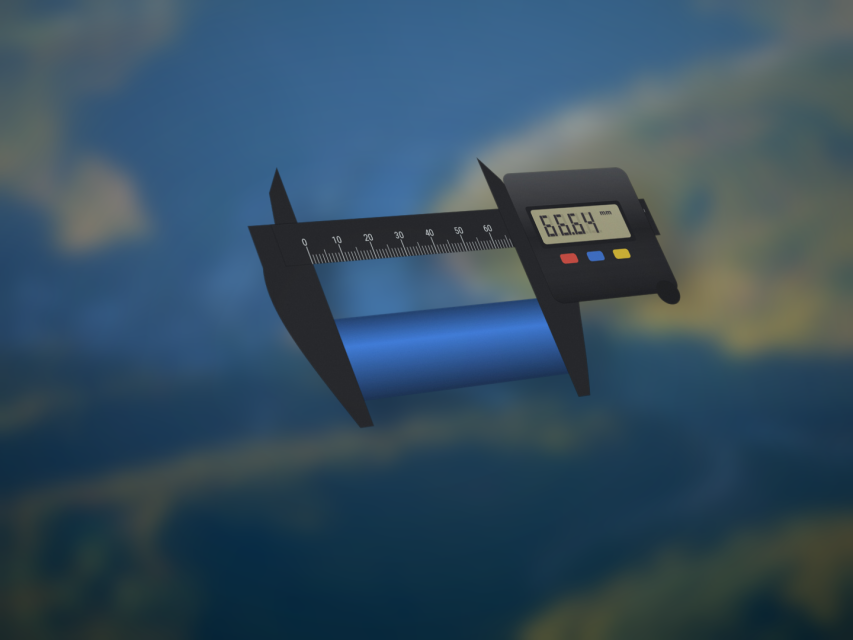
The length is 66.64 mm
